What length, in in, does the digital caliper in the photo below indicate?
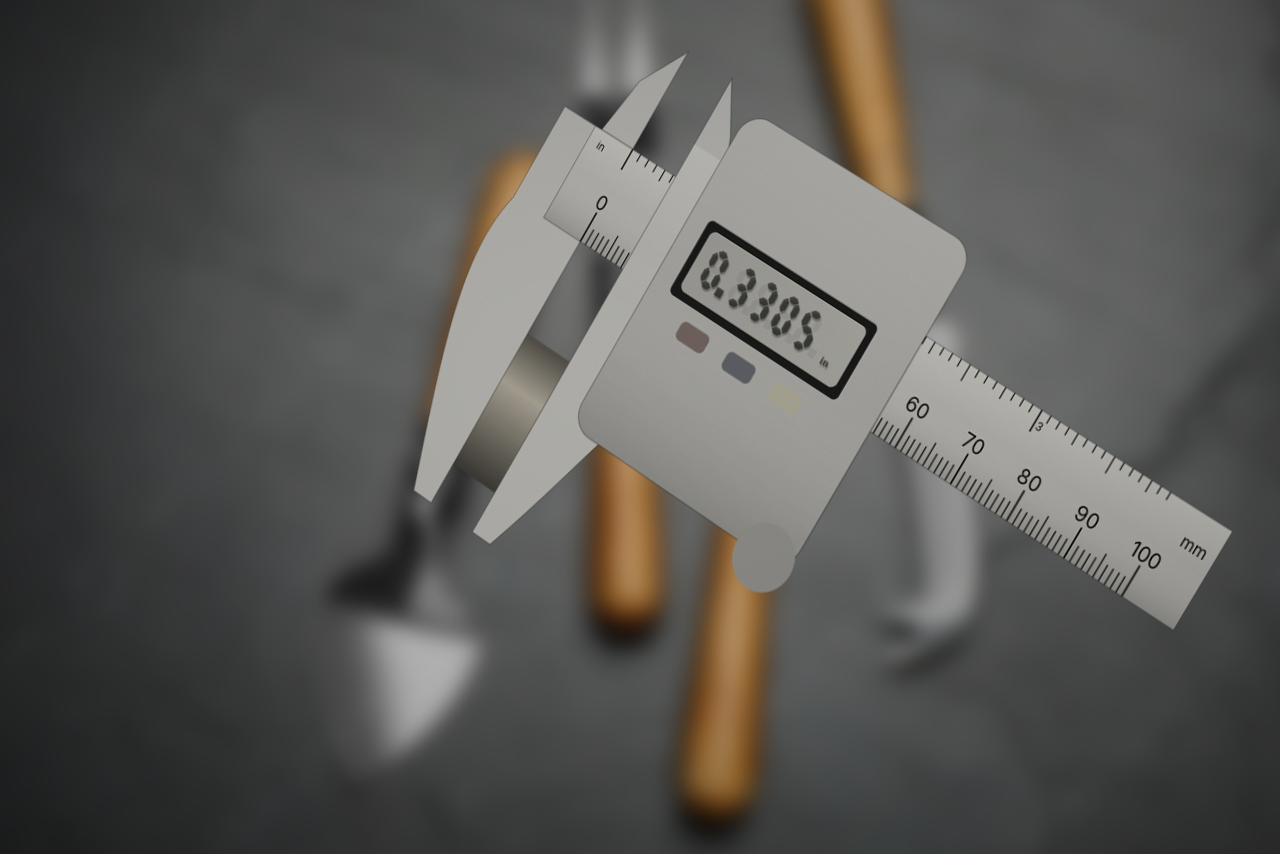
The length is 0.3305 in
